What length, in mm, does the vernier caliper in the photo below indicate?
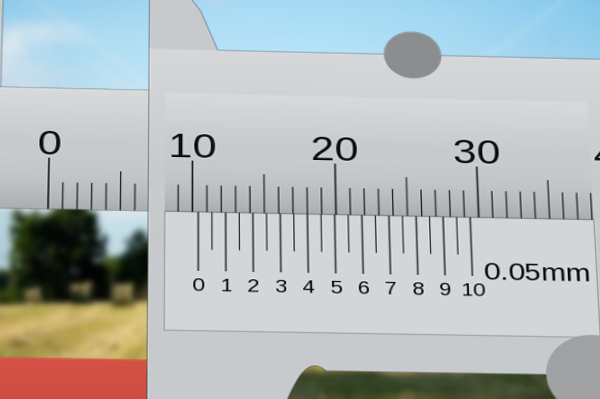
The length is 10.4 mm
